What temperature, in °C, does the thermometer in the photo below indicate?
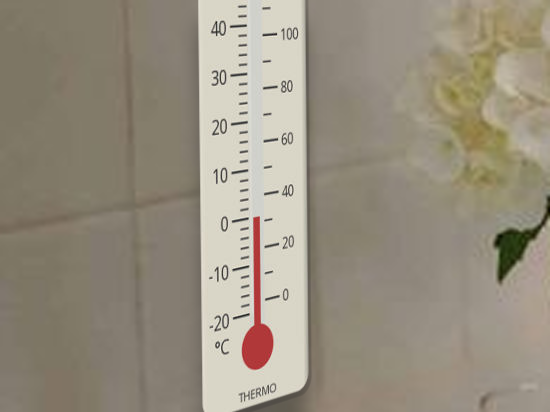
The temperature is 0 °C
